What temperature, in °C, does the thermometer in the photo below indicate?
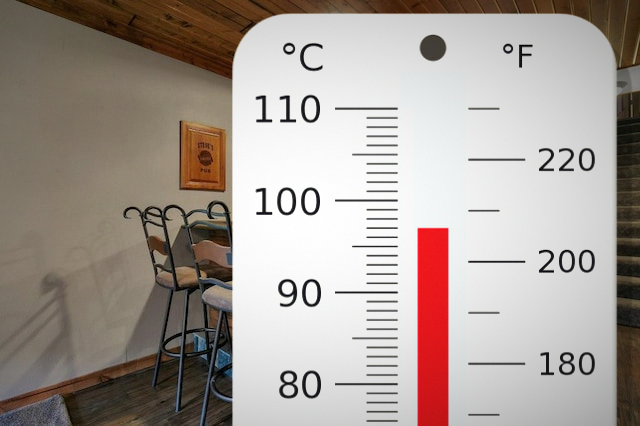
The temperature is 97 °C
